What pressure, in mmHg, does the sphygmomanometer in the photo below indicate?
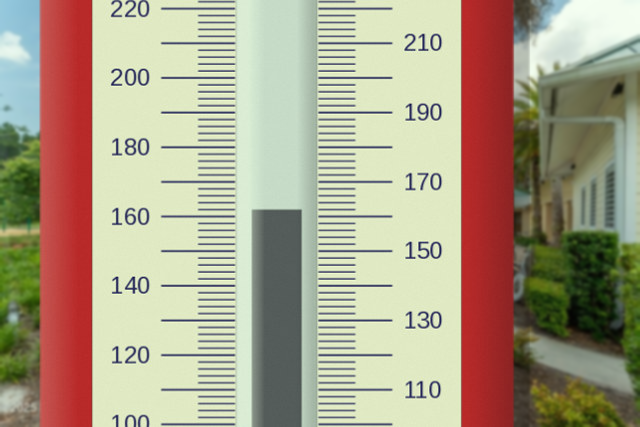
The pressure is 162 mmHg
